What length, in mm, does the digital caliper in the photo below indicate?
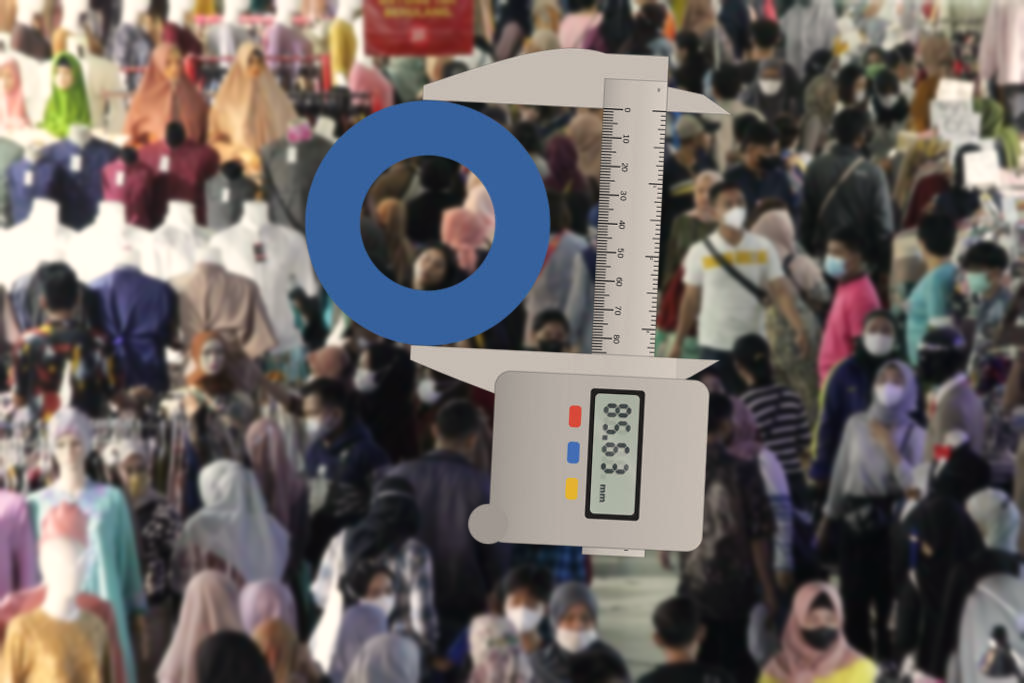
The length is 85.63 mm
